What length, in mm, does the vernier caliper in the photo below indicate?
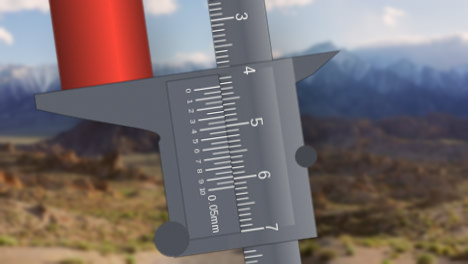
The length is 42.5 mm
